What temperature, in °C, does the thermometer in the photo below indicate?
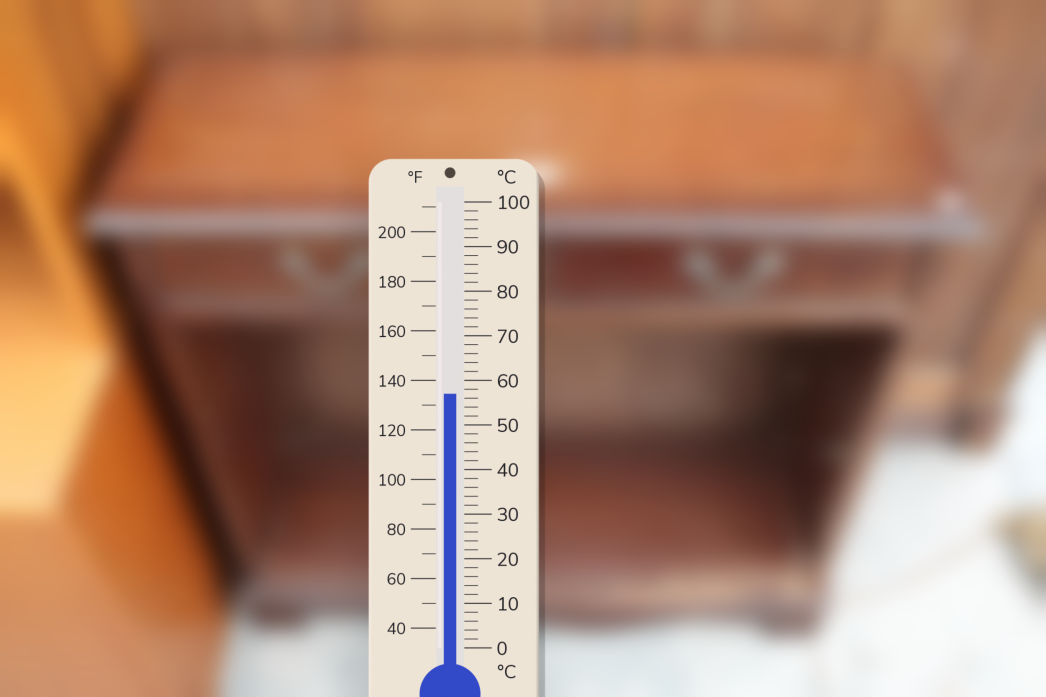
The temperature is 57 °C
